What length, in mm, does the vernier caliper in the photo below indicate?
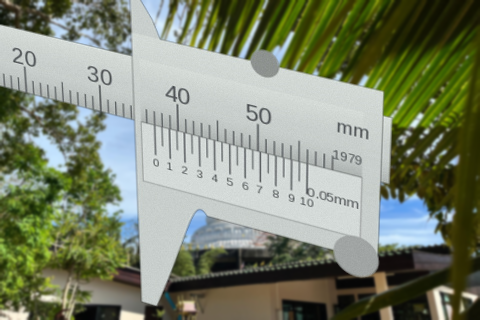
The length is 37.0 mm
